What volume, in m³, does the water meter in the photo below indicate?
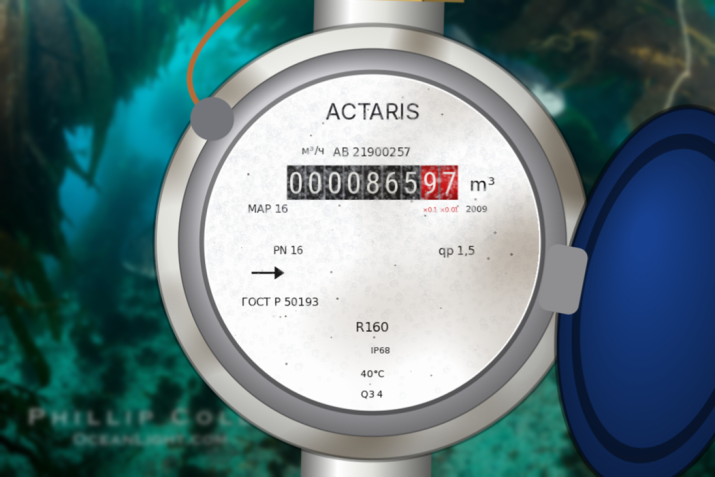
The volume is 865.97 m³
